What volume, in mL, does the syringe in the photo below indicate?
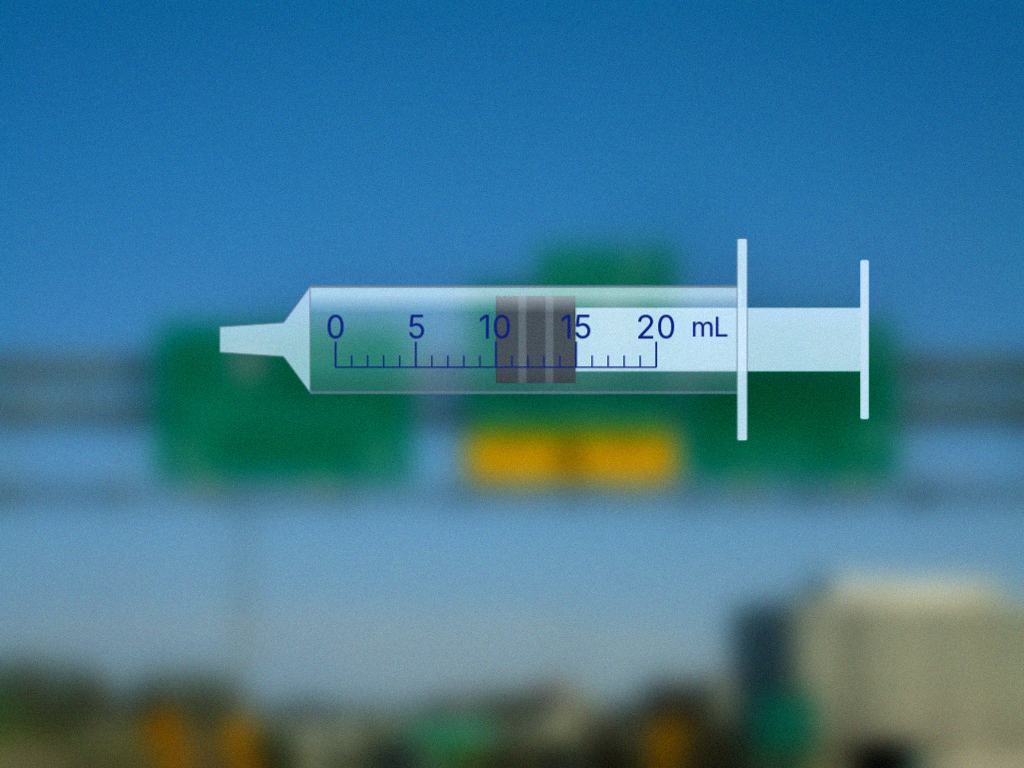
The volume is 10 mL
